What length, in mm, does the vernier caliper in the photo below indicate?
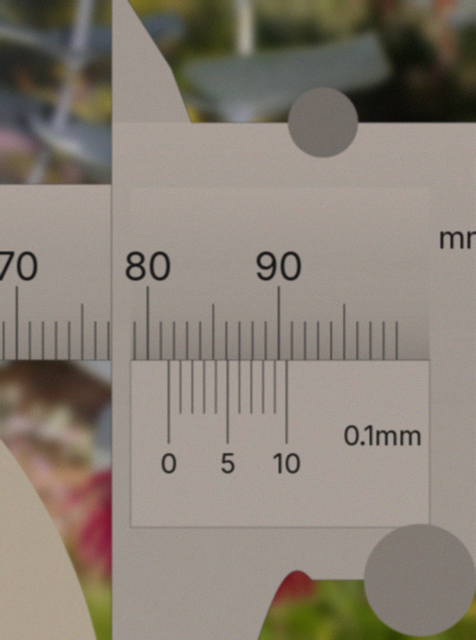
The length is 81.6 mm
